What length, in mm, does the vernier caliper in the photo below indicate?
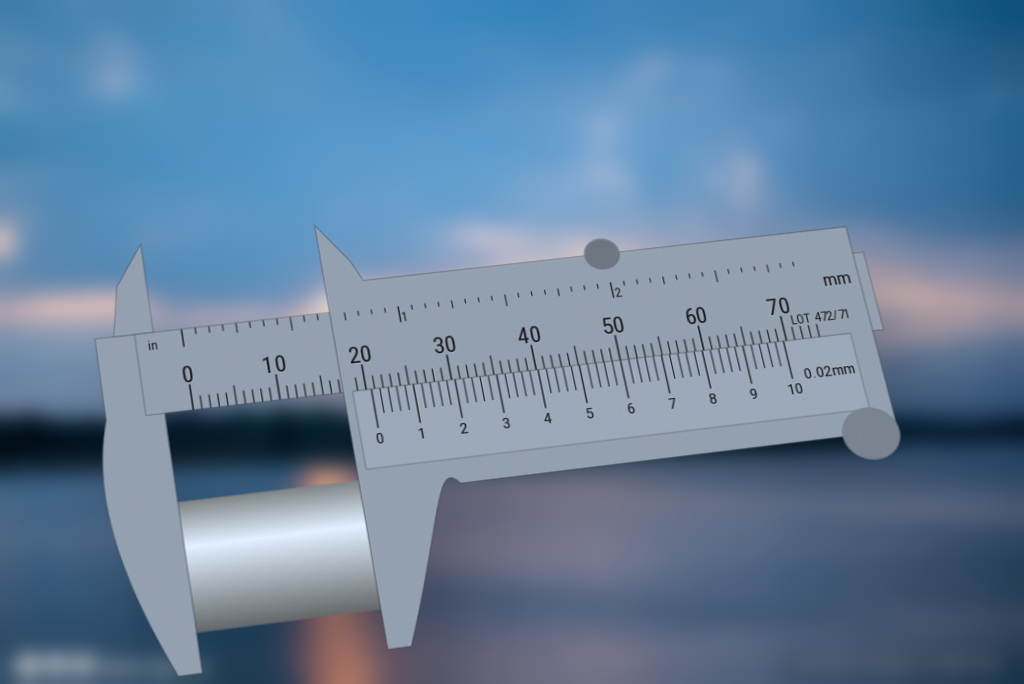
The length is 20.6 mm
